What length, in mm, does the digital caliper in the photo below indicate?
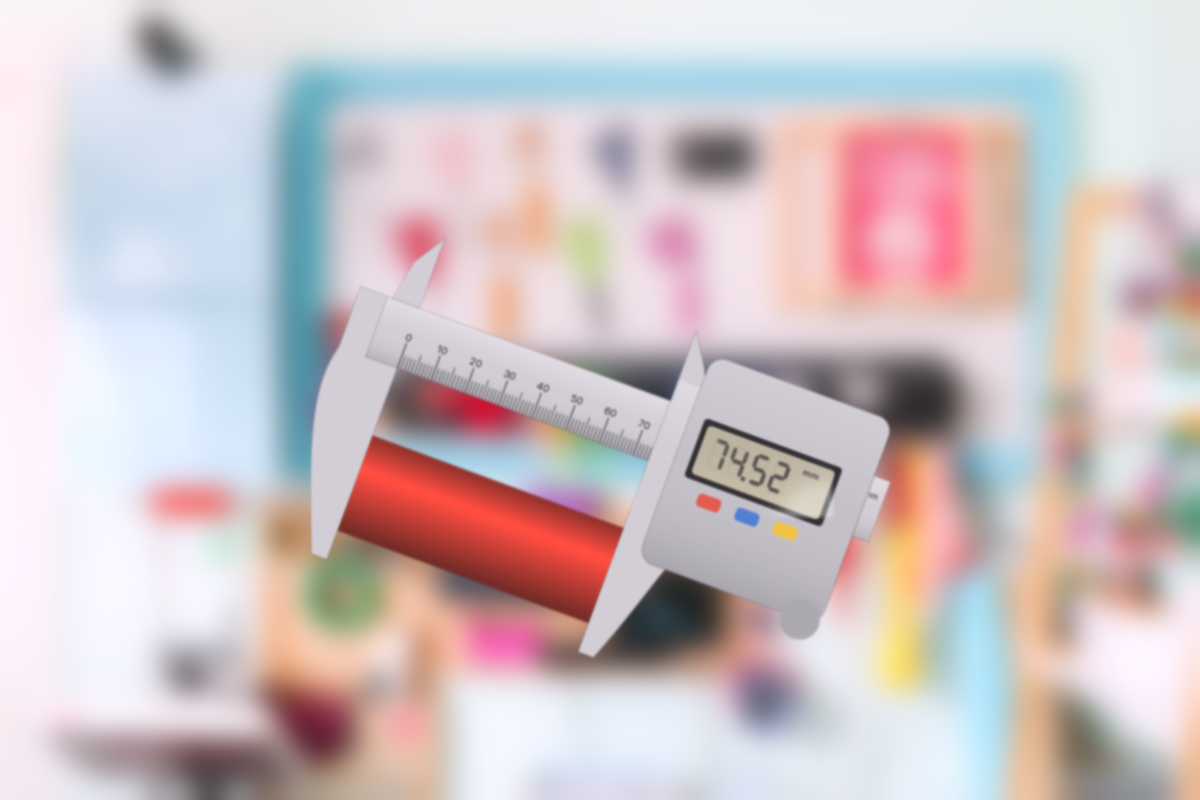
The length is 74.52 mm
